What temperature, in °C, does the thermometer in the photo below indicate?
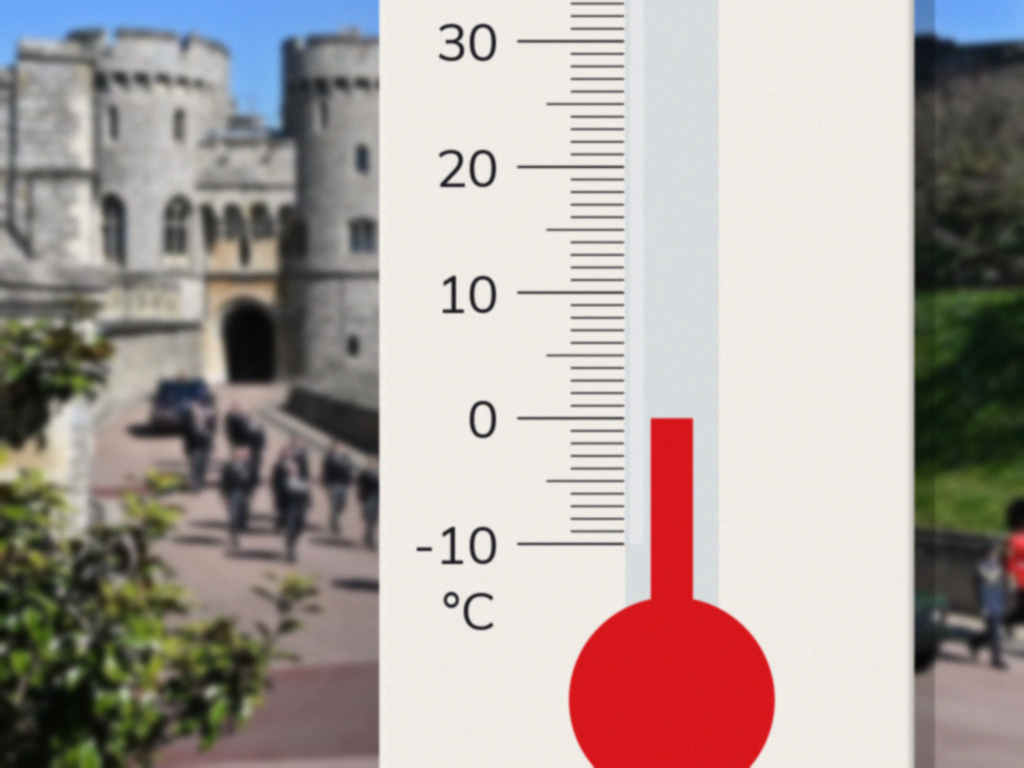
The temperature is 0 °C
